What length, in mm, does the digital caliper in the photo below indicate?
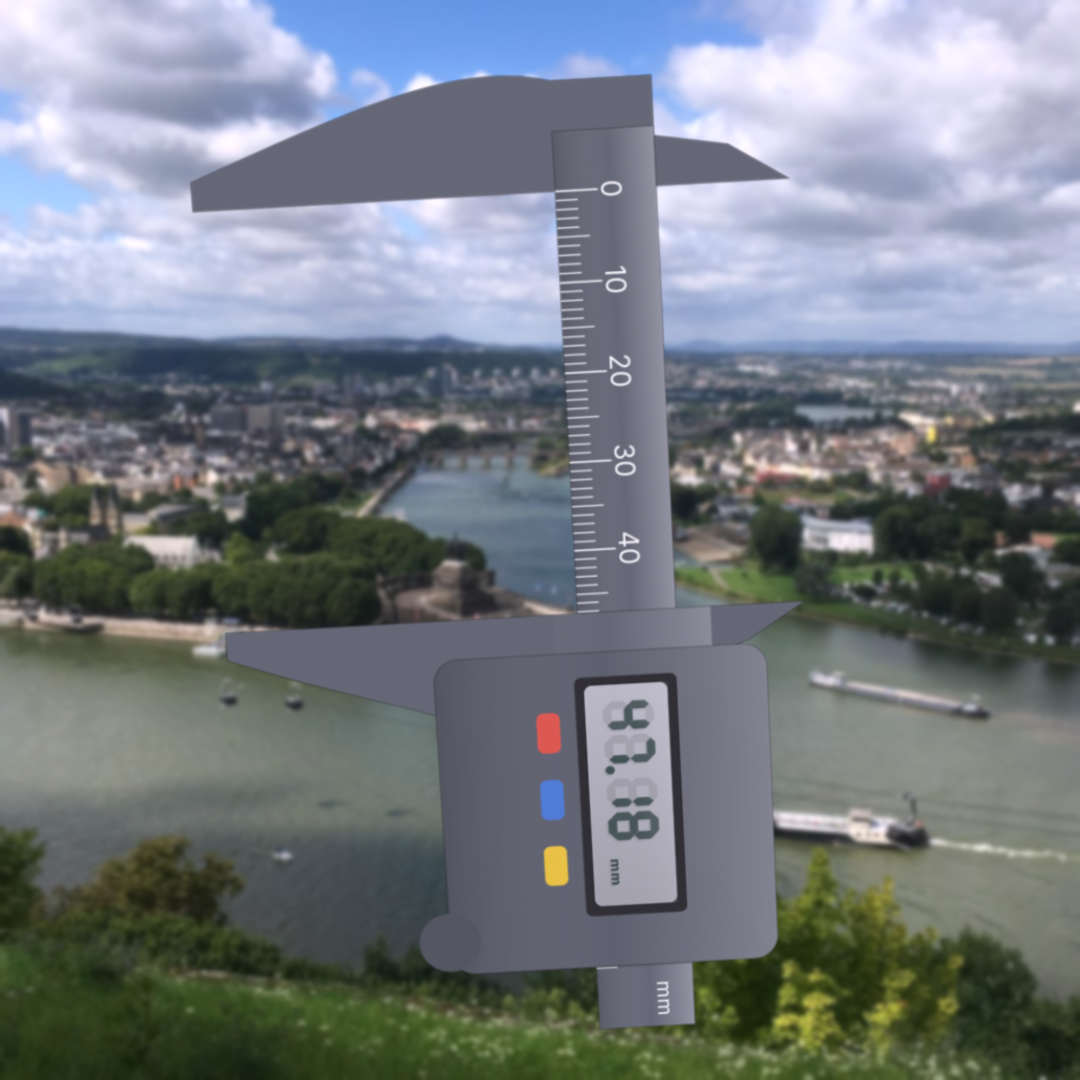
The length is 47.18 mm
